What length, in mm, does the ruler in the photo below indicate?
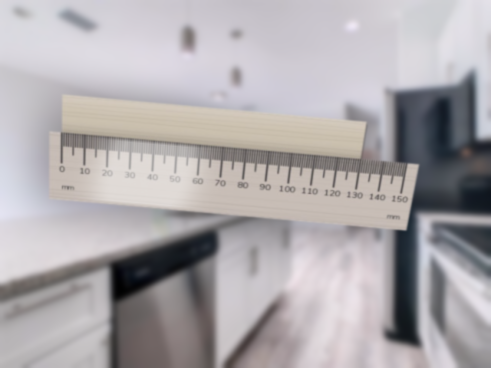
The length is 130 mm
